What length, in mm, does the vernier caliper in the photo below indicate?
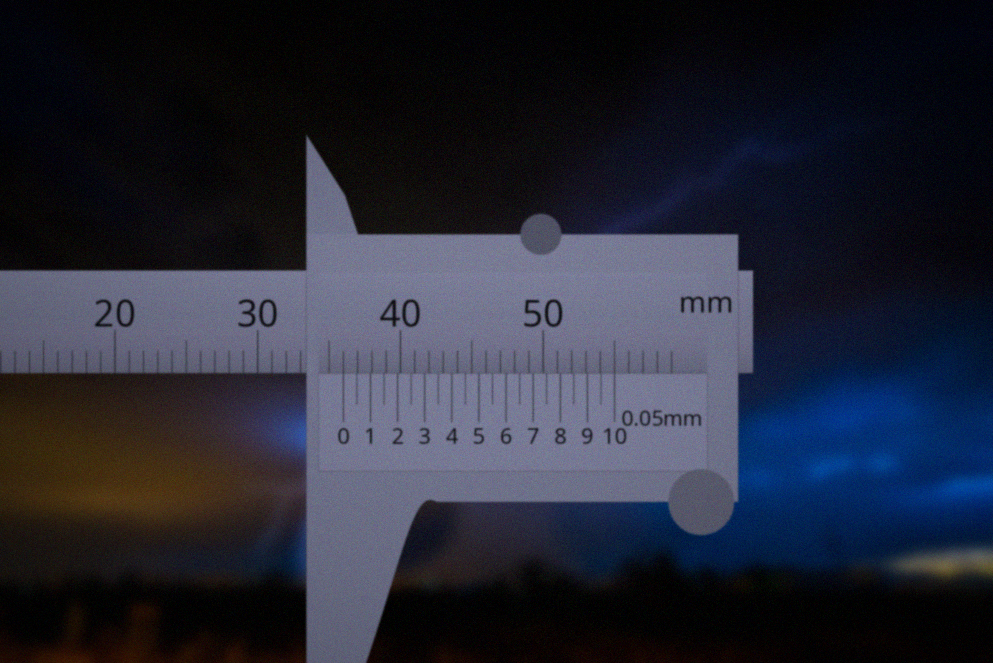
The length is 36.0 mm
